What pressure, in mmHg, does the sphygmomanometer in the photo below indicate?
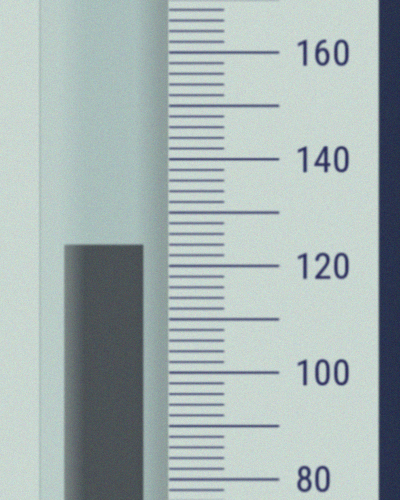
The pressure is 124 mmHg
